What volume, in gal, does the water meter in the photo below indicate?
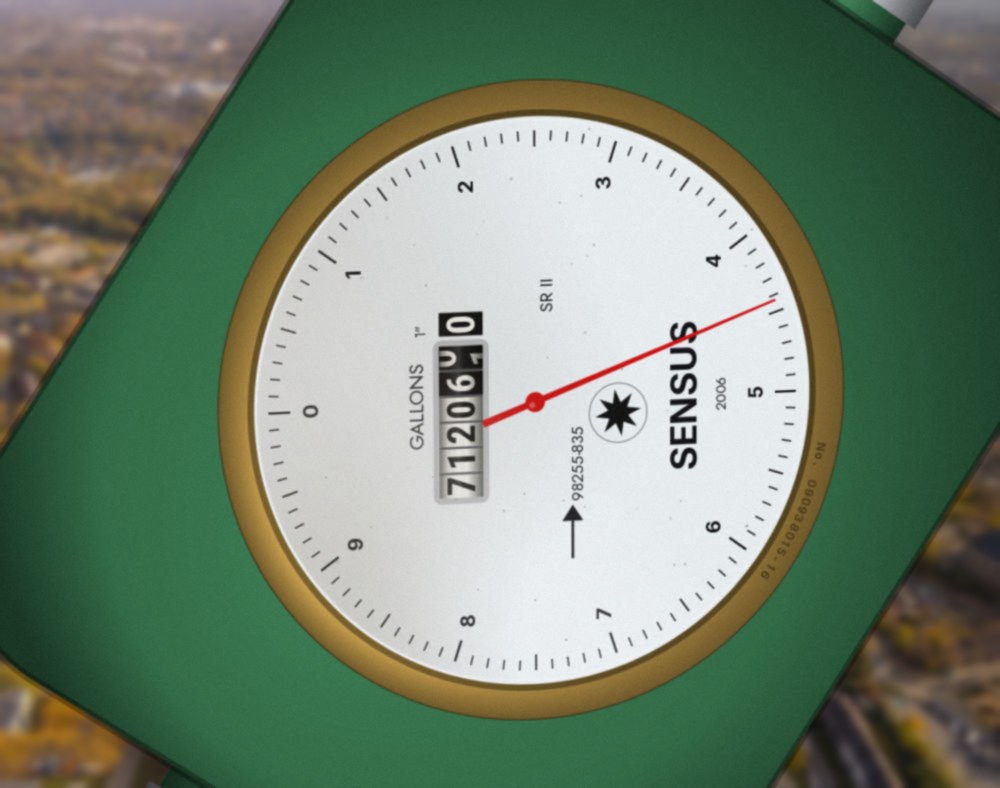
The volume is 7120604.4 gal
